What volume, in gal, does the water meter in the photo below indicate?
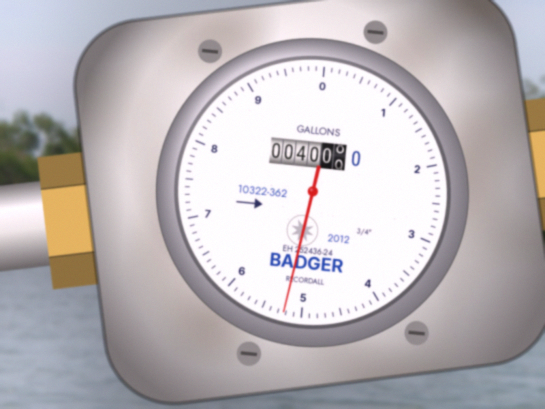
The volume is 40085.2 gal
